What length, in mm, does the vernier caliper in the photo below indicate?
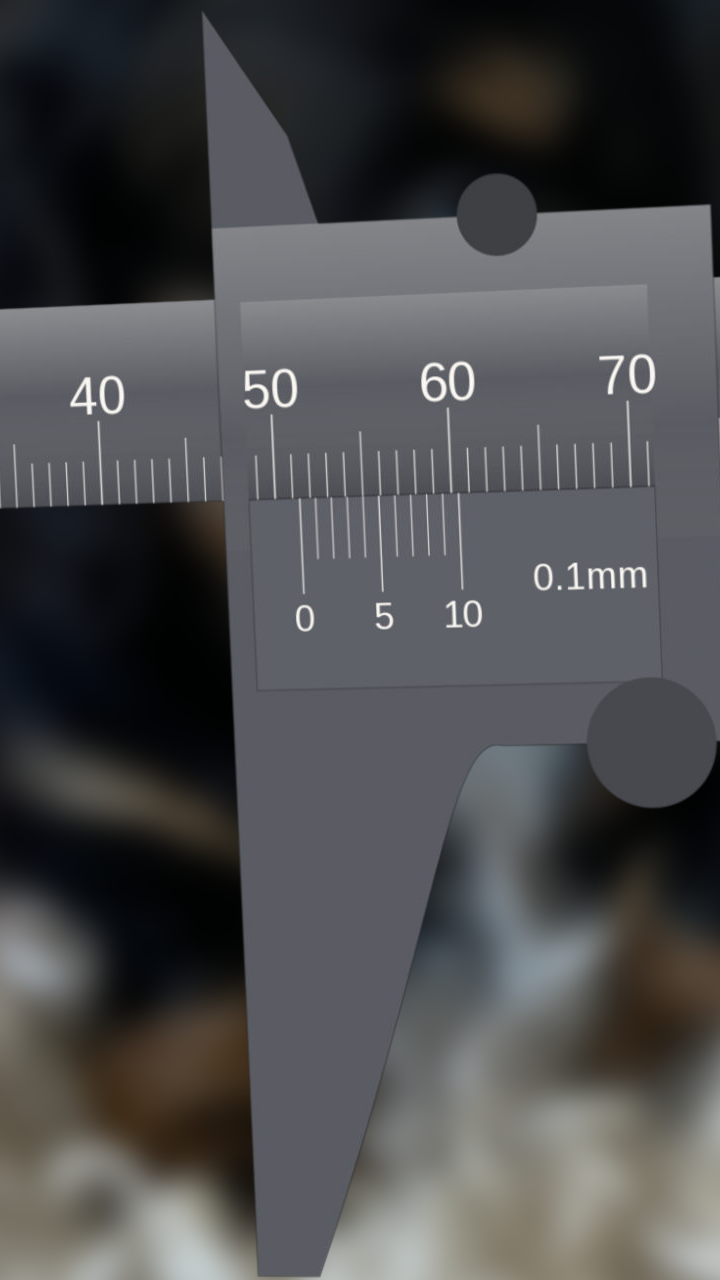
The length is 51.4 mm
